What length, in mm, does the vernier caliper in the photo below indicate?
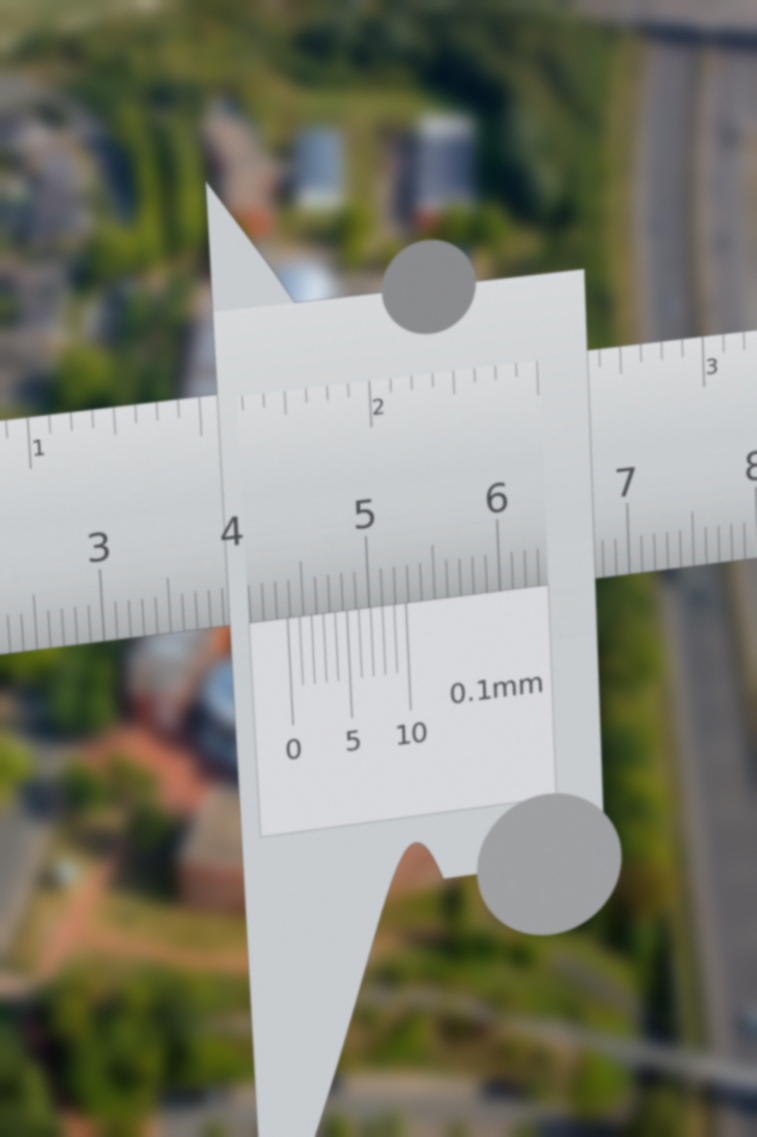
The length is 43.8 mm
